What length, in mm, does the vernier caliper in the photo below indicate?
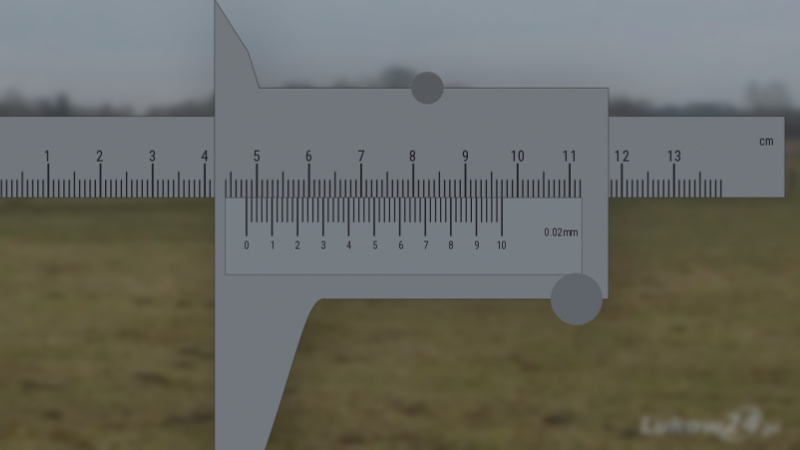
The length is 48.0 mm
